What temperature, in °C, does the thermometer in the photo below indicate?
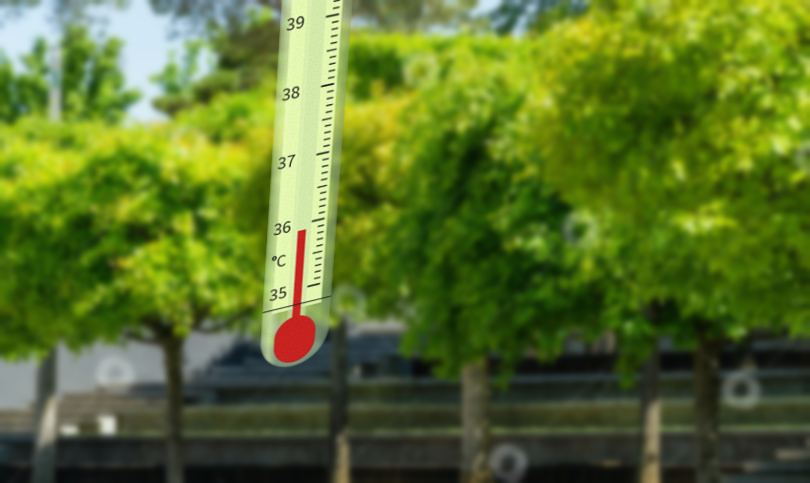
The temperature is 35.9 °C
